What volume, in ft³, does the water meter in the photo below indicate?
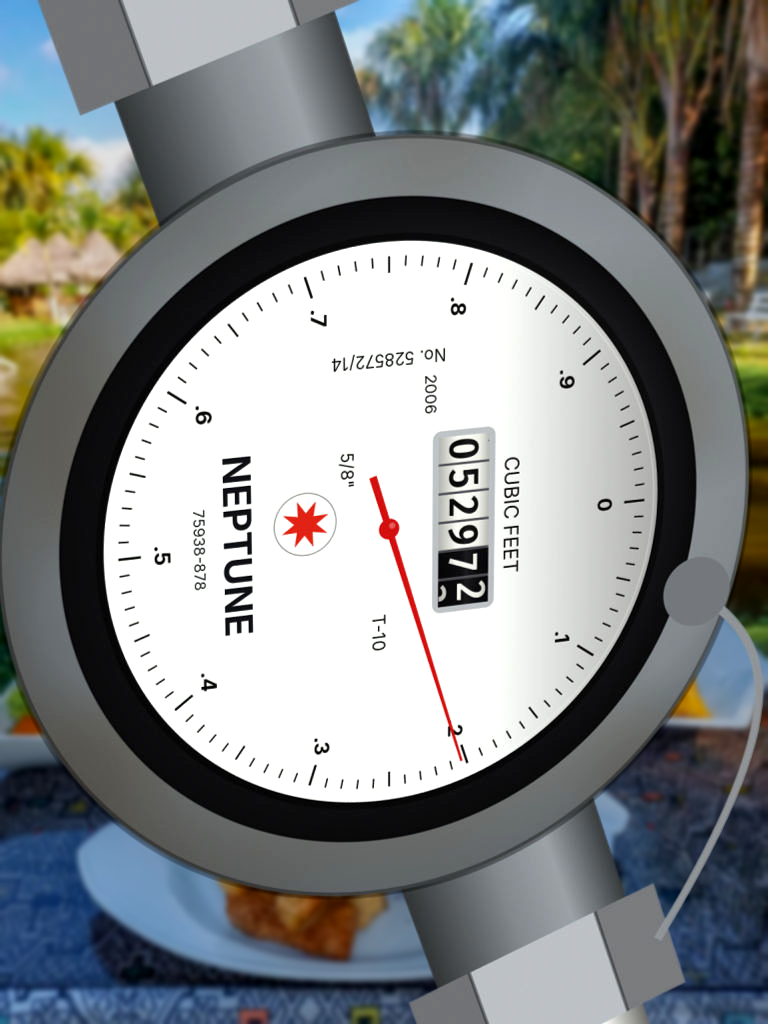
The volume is 52972.20 ft³
